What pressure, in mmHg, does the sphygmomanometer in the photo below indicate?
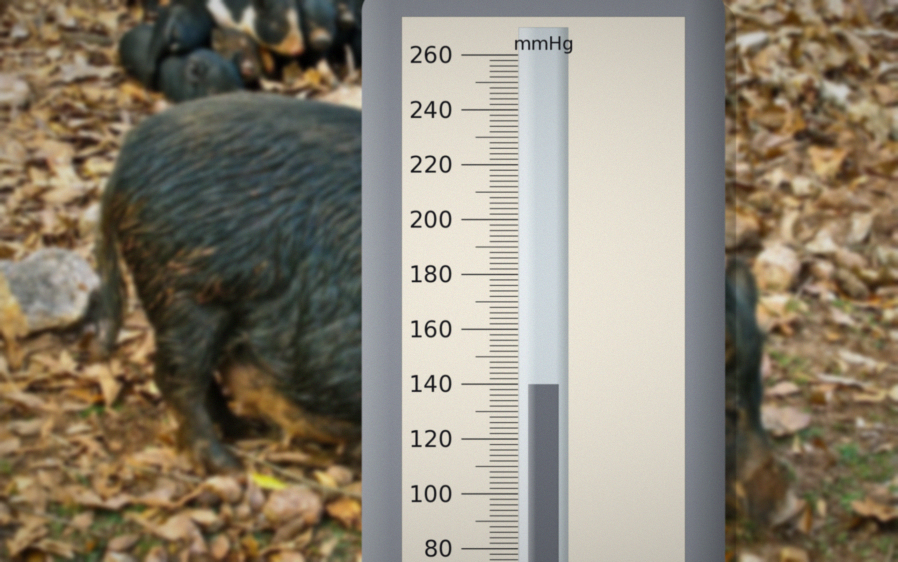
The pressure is 140 mmHg
